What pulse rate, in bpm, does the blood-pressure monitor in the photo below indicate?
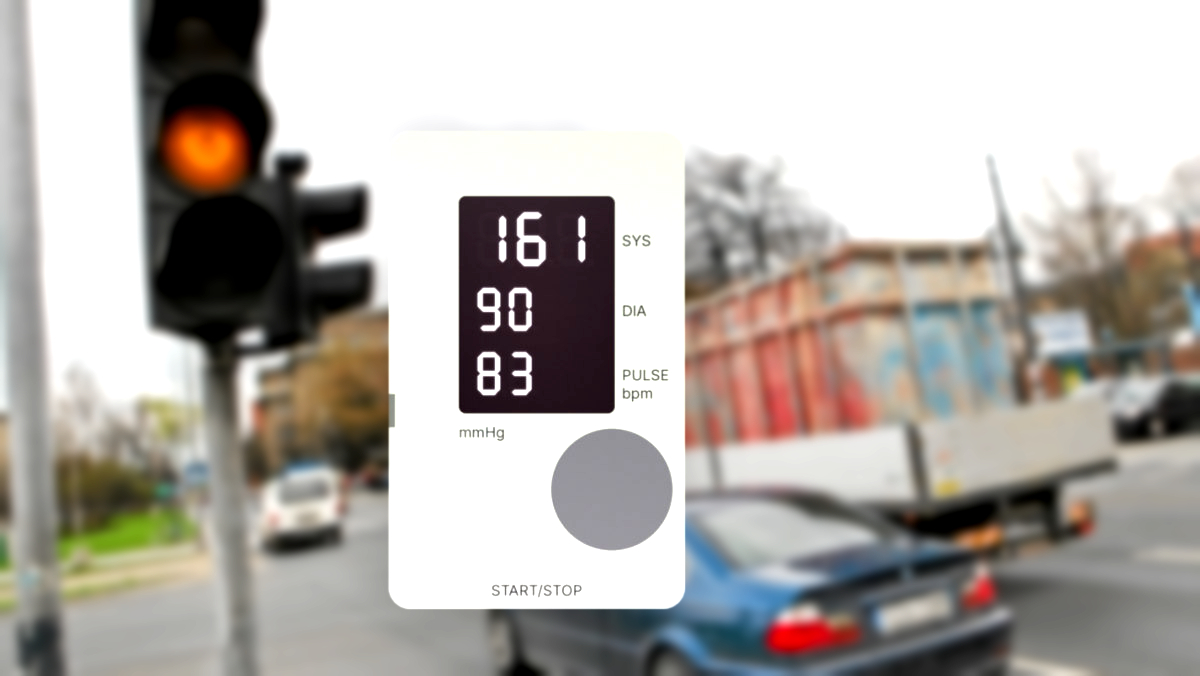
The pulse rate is 83 bpm
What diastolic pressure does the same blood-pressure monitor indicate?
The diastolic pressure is 90 mmHg
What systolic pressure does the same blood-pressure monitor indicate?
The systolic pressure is 161 mmHg
